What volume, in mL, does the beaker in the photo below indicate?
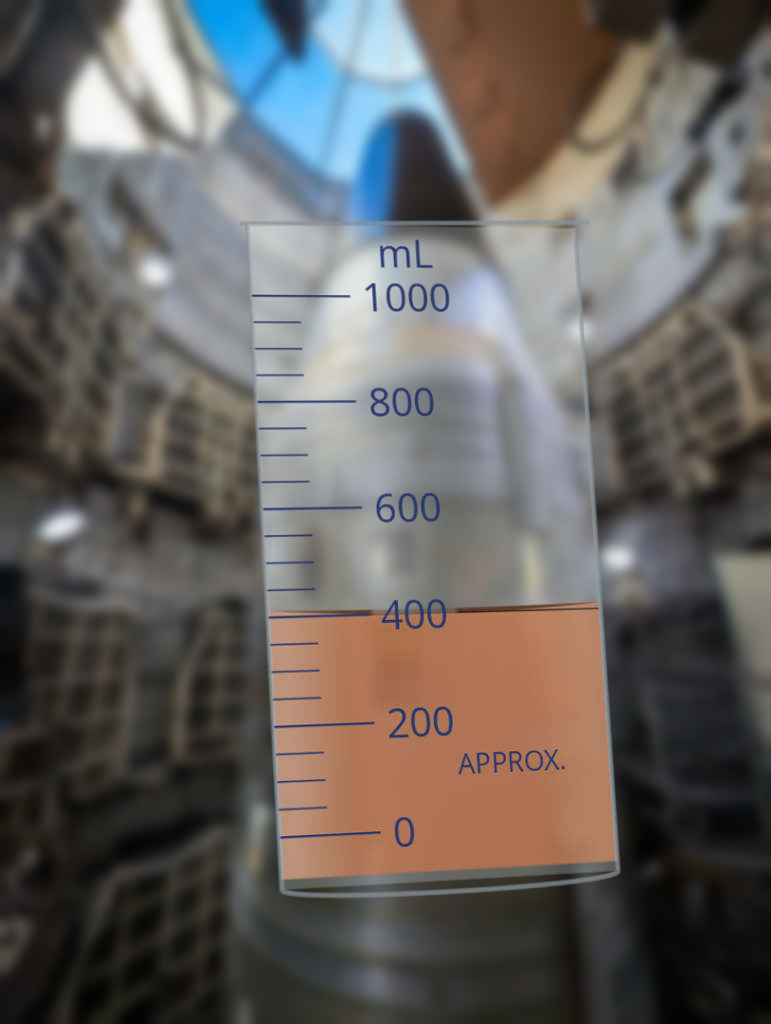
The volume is 400 mL
